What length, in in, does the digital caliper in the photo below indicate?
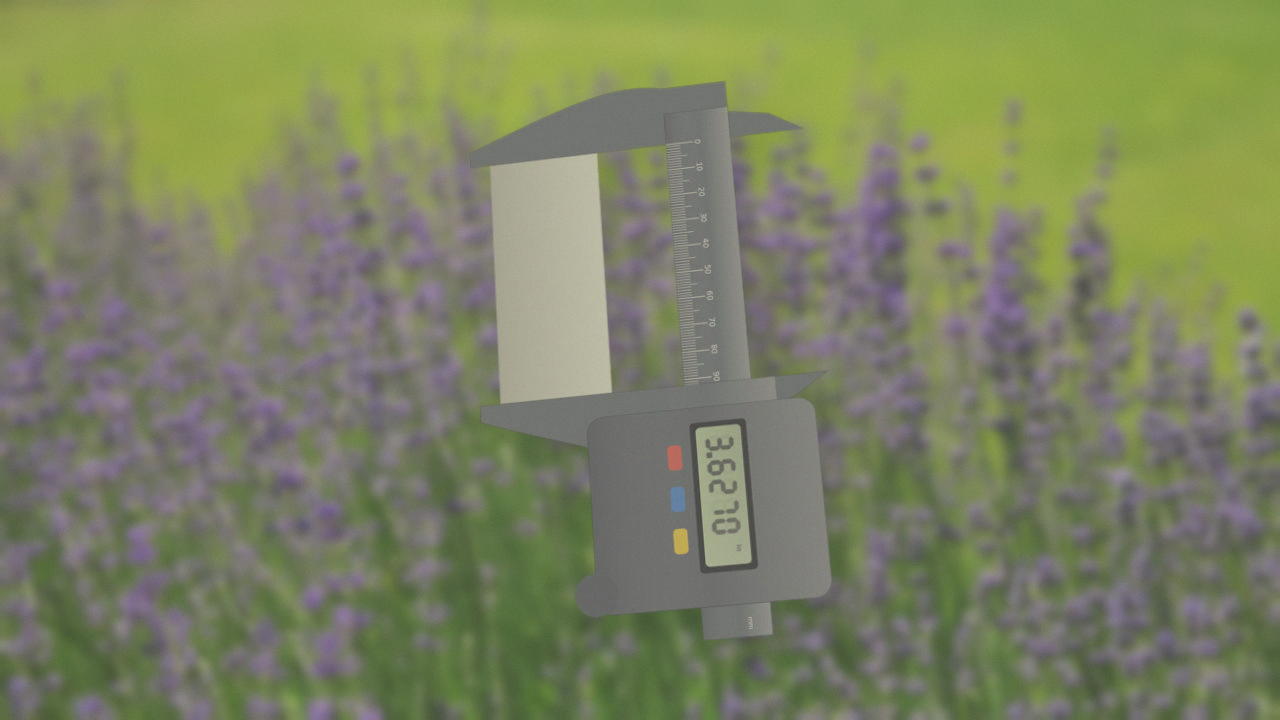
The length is 3.6270 in
